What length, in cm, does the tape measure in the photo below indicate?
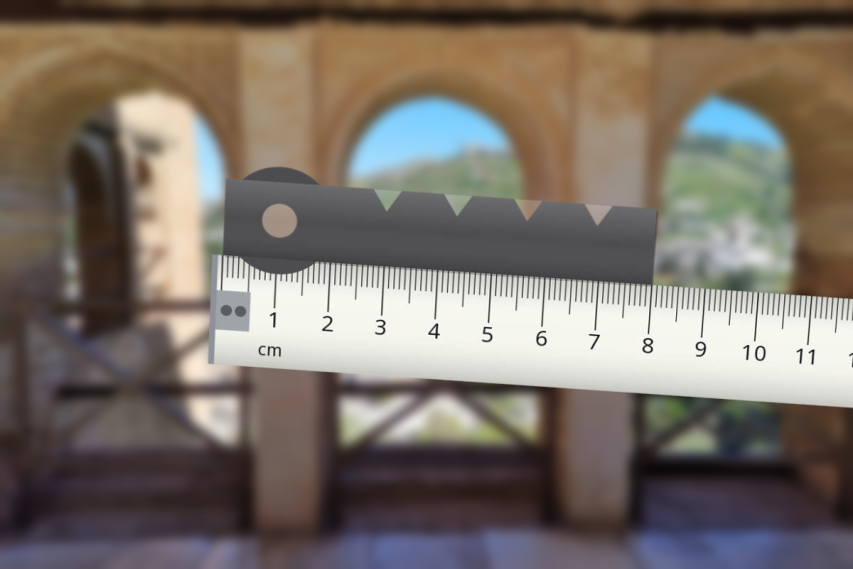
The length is 8 cm
